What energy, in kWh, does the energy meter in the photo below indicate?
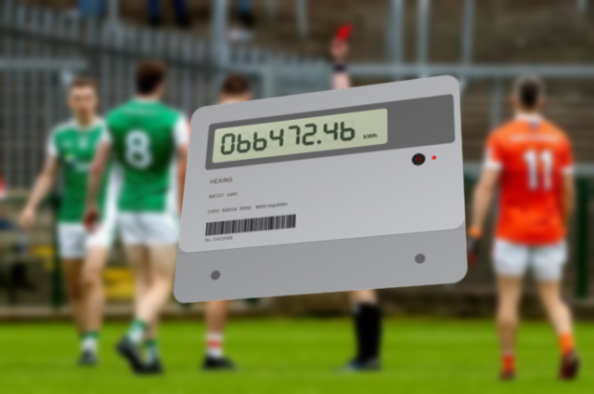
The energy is 66472.46 kWh
